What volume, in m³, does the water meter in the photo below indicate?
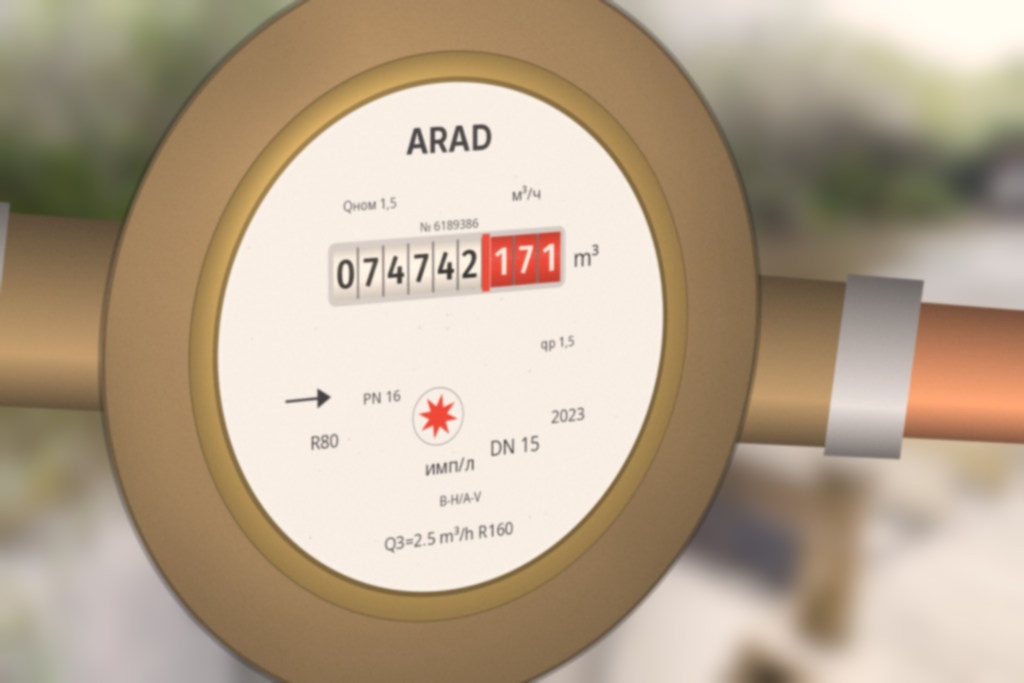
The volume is 74742.171 m³
